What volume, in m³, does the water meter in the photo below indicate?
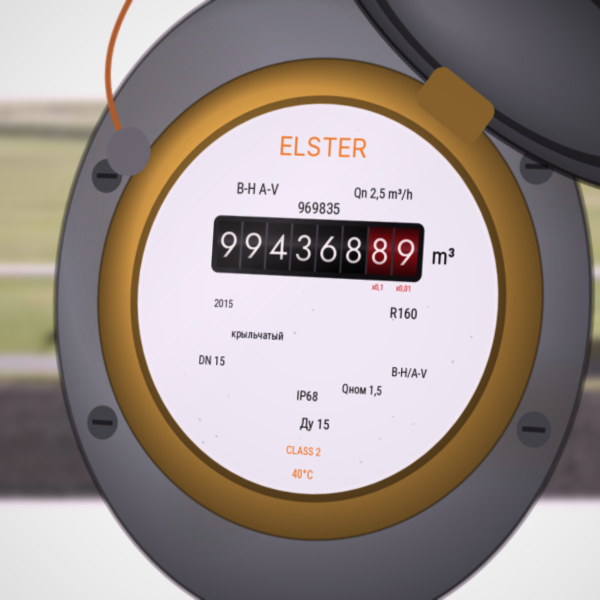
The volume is 994368.89 m³
